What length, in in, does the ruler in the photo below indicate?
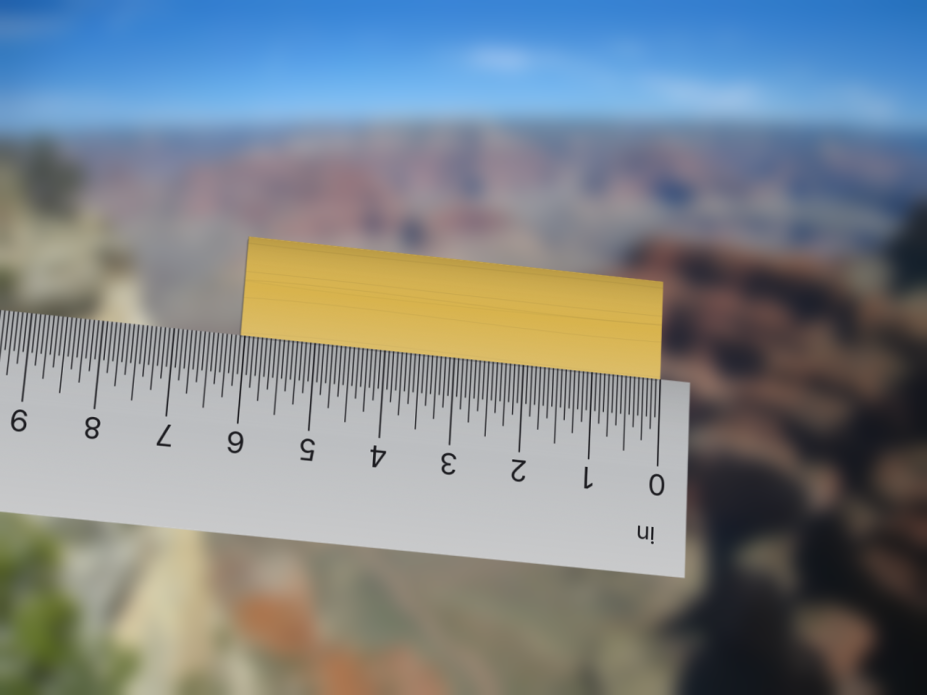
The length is 6.0625 in
